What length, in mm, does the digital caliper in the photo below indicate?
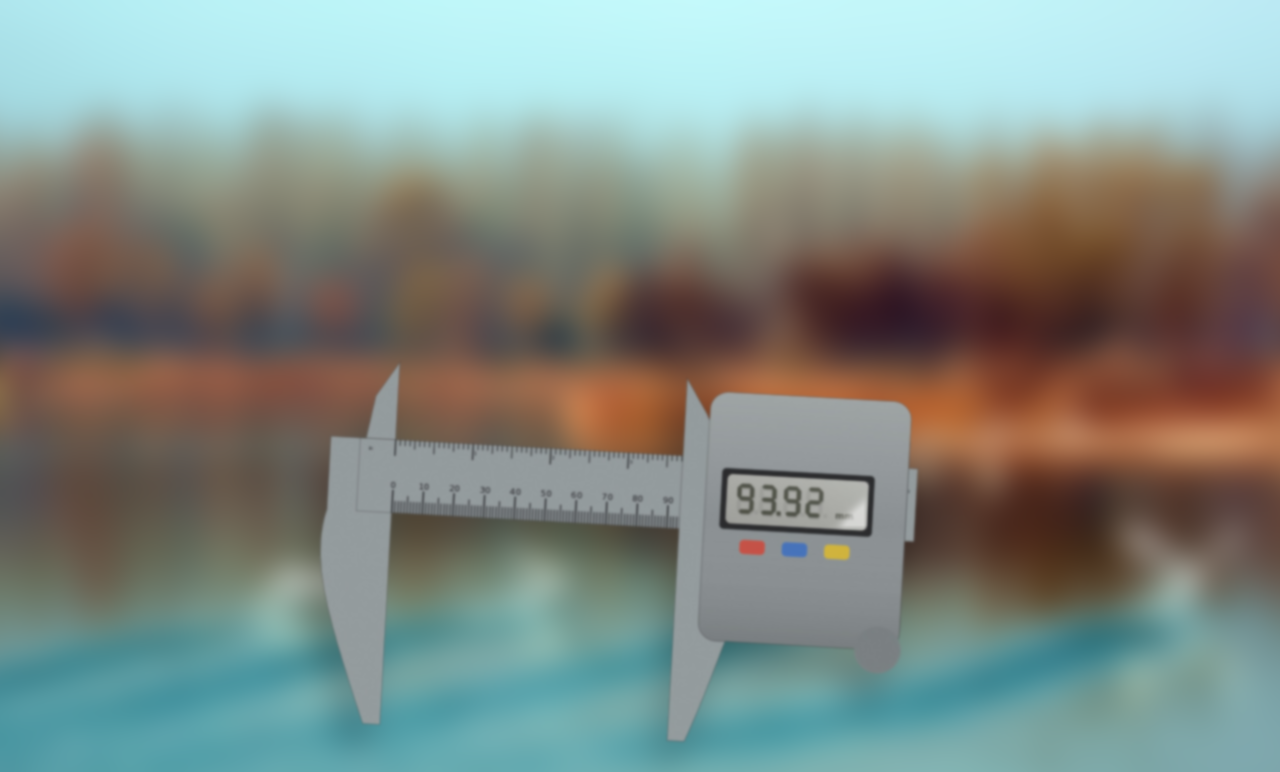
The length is 93.92 mm
